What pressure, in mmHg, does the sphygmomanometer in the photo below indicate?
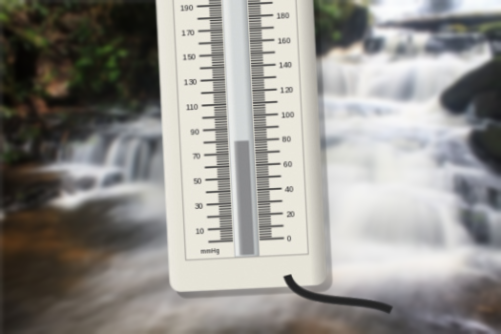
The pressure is 80 mmHg
